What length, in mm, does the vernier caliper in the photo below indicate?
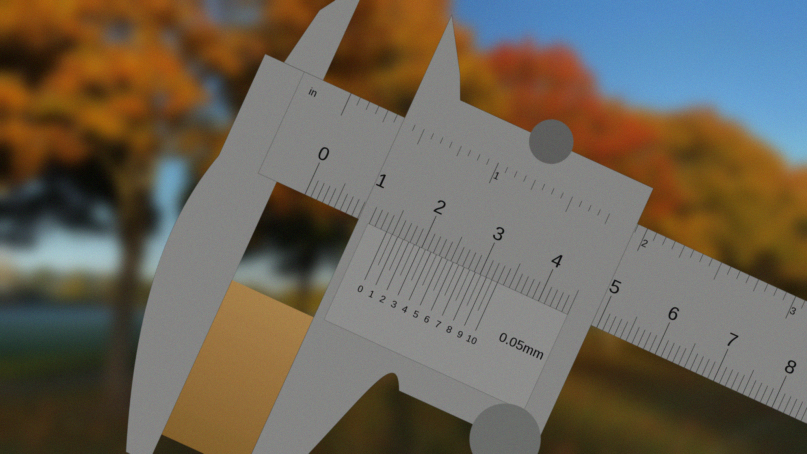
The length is 14.0 mm
